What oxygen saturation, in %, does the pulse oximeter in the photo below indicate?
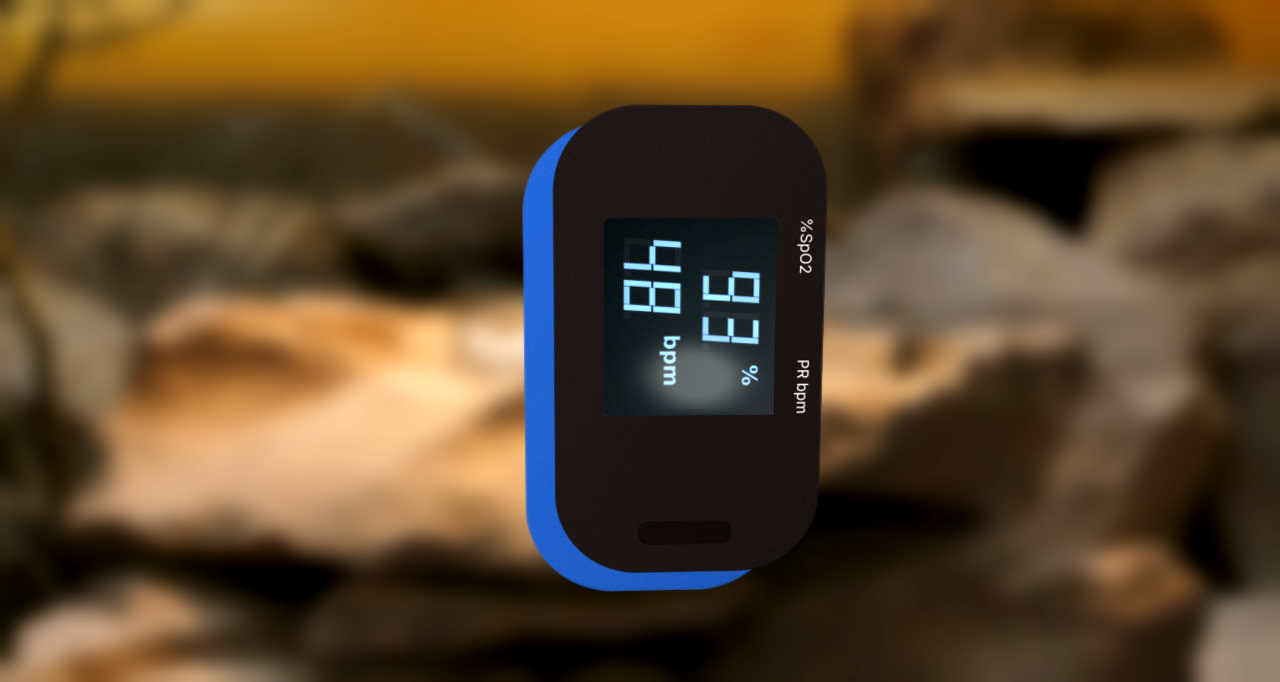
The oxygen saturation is 93 %
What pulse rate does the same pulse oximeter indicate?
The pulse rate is 48 bpm
